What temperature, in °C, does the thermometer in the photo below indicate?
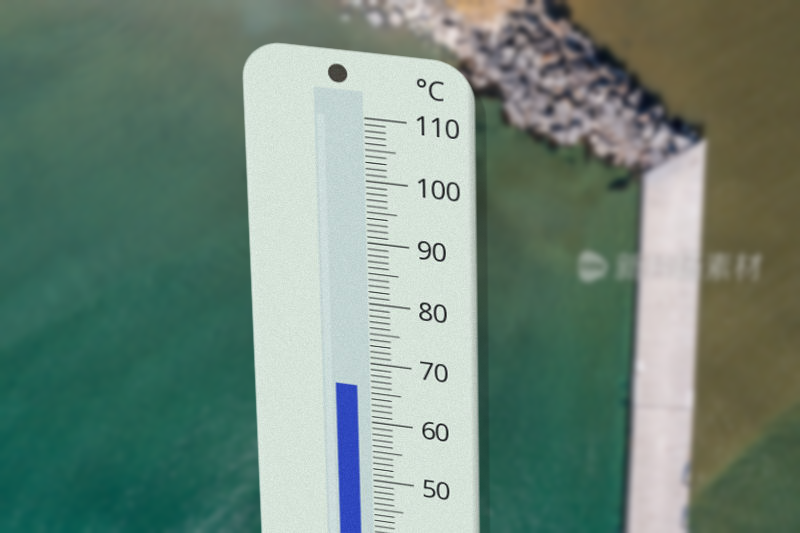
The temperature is 66 °C
